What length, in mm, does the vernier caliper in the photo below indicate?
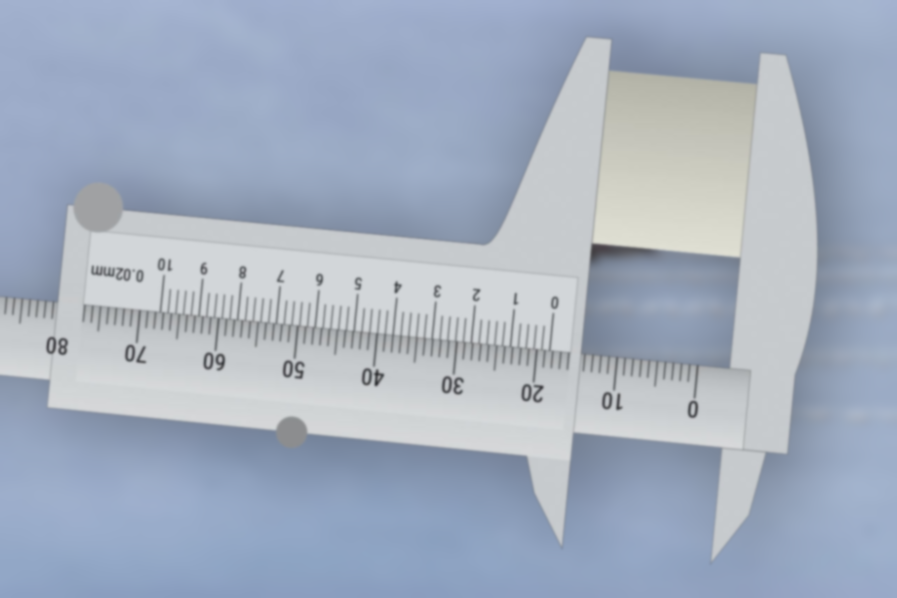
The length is 18.4 mm
